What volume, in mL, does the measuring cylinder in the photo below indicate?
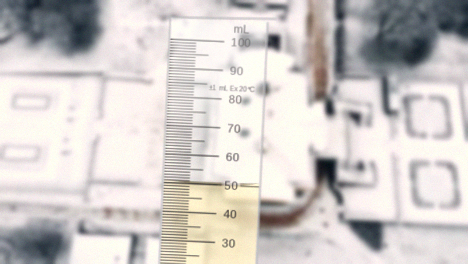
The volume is 50 mL
